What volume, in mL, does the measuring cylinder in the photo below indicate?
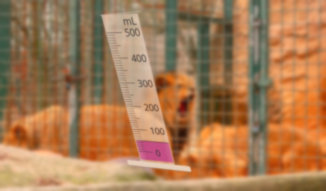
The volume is 50 mL
